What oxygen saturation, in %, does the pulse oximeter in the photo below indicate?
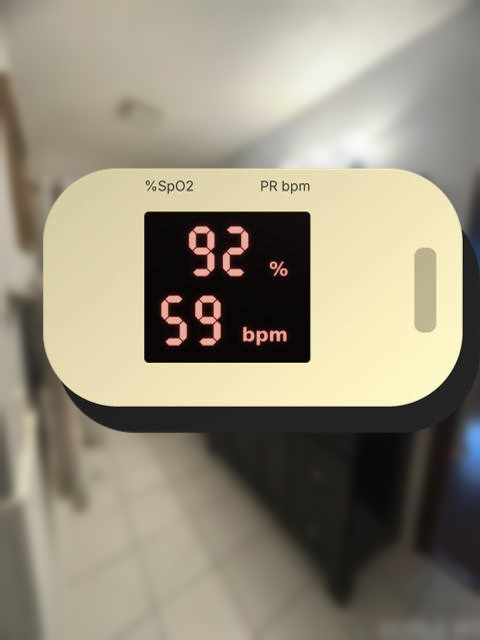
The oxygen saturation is 92 %
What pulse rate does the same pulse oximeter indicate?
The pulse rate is 59 bpm
